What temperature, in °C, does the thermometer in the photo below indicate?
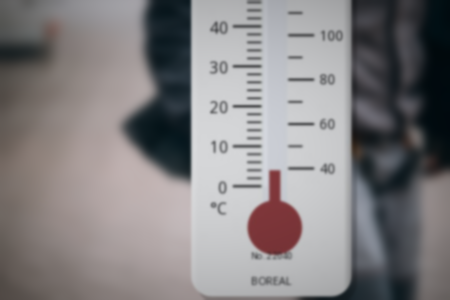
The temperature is 4 °C
